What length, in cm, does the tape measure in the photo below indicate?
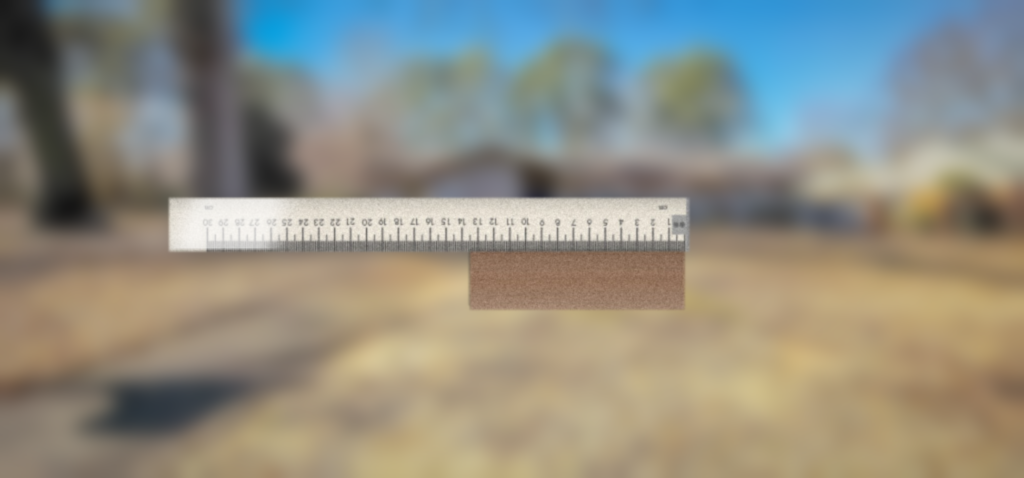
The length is 13.5 cm
